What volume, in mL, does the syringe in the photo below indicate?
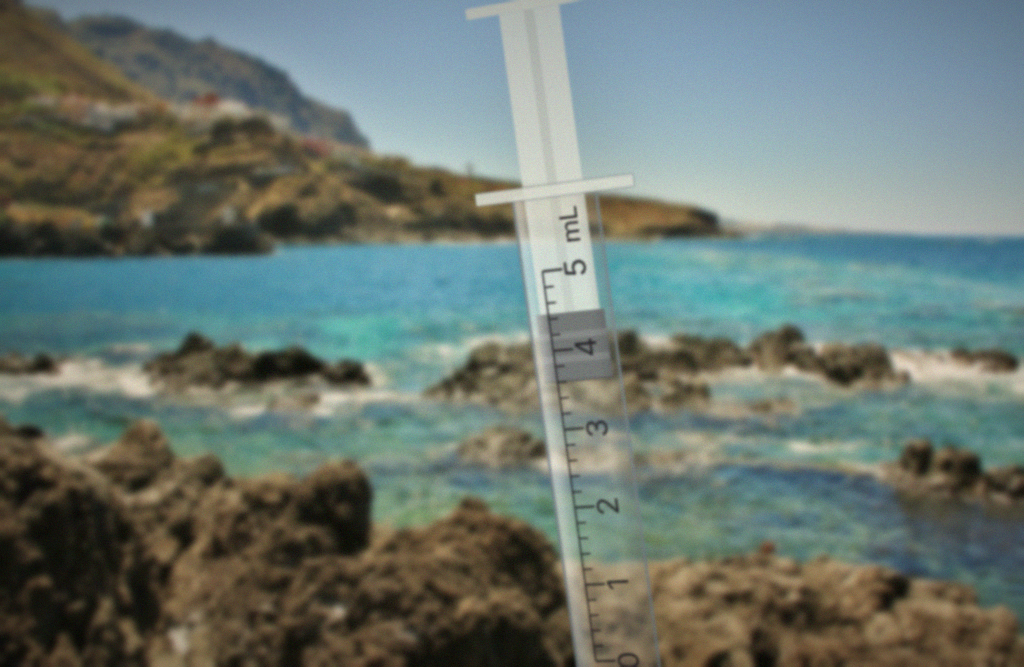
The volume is 3.6 mL
